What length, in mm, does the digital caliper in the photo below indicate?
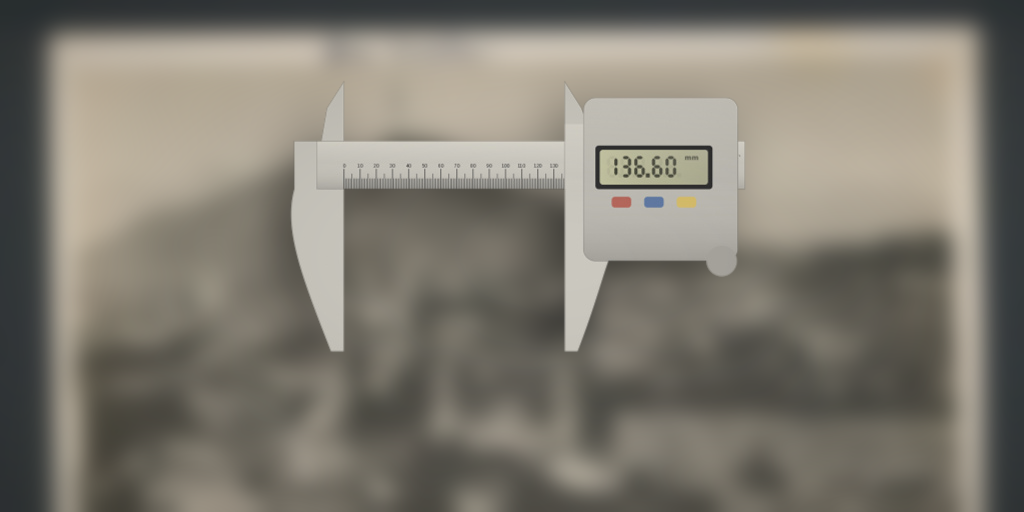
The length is 136.60 mm
